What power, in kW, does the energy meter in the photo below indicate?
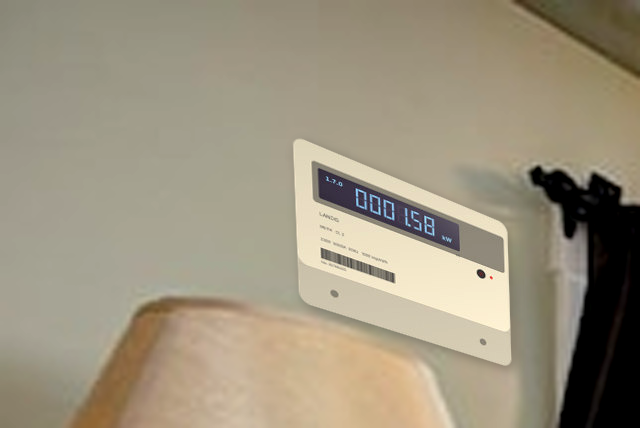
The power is 1.58 kW
